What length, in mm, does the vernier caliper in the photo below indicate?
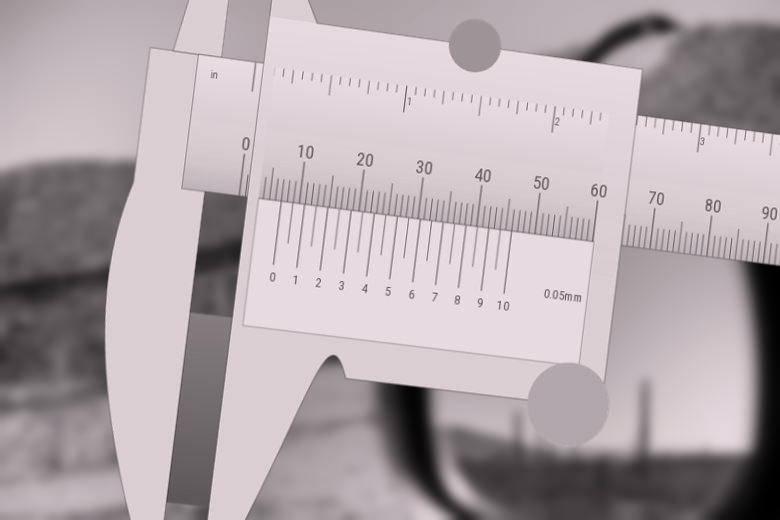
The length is 7.0 mm
